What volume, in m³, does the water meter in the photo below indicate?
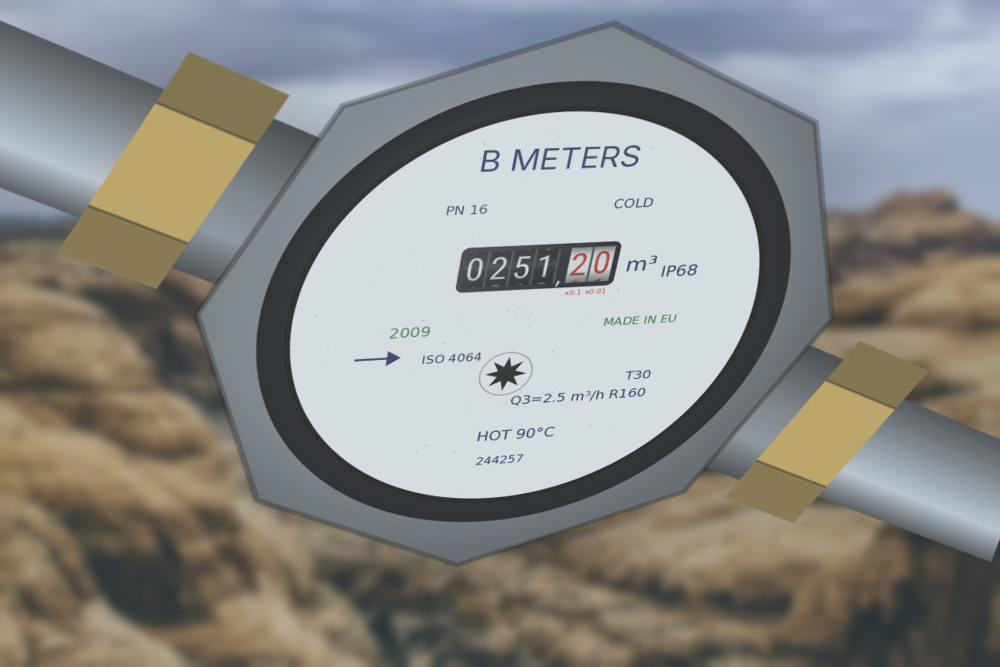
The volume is 251.20 m³
